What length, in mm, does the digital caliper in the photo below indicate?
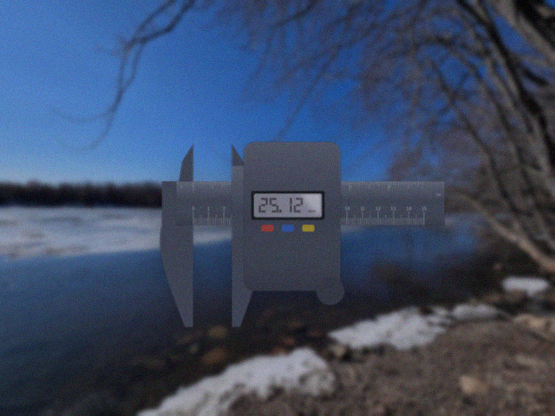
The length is 25.12 mm
